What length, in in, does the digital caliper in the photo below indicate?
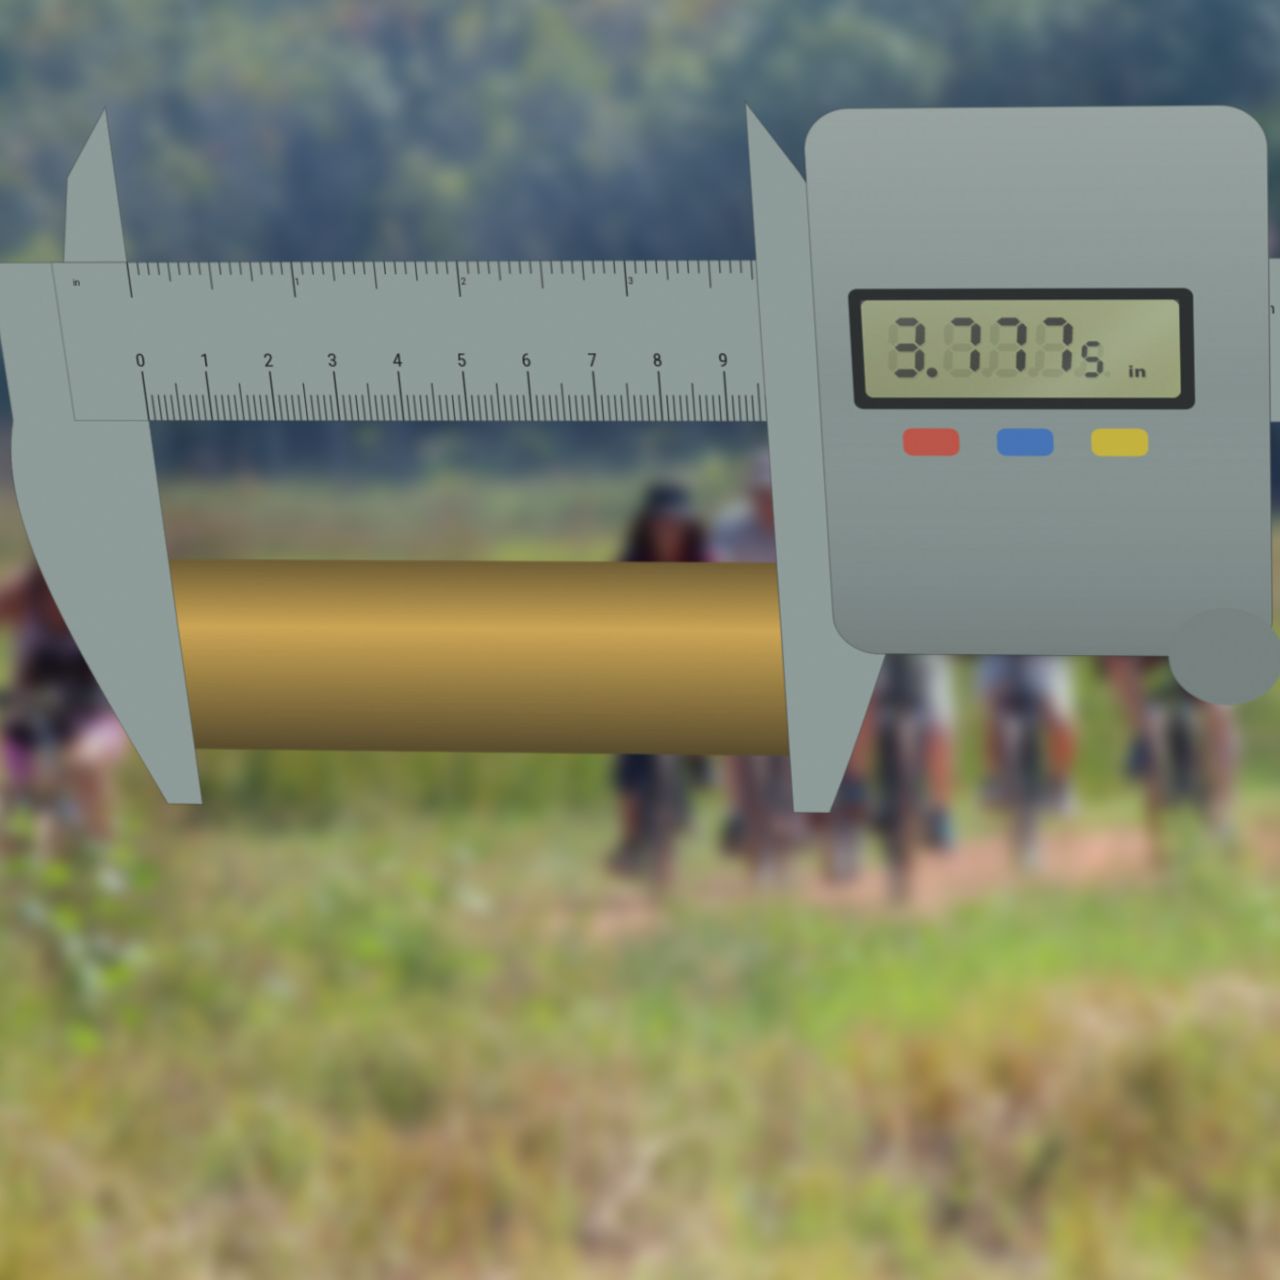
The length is 3.7775 in
